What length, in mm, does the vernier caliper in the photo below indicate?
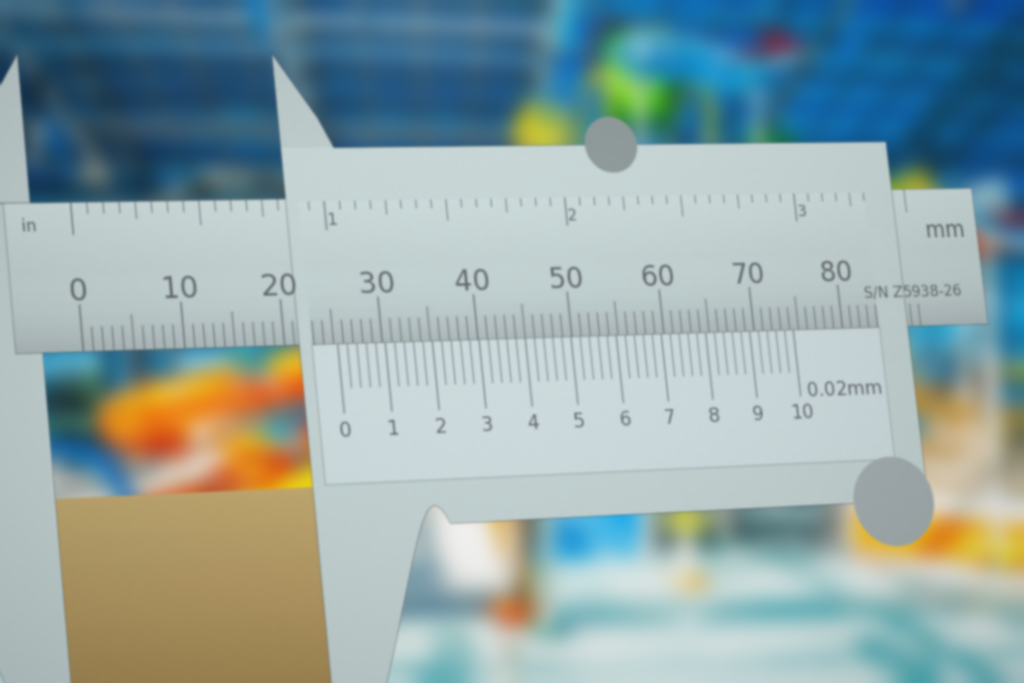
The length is 25.4 mm
